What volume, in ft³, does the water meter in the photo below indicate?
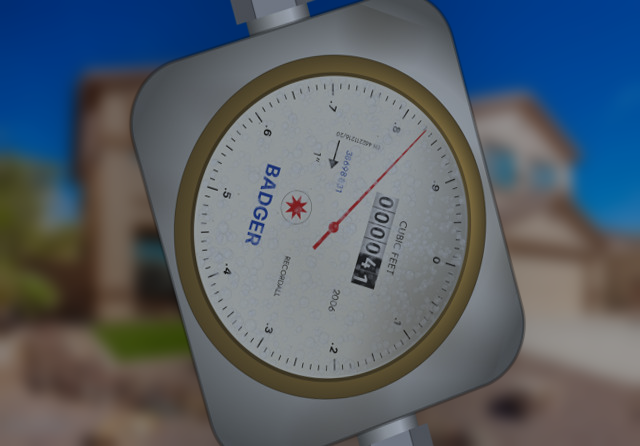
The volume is 40.83 ft³
